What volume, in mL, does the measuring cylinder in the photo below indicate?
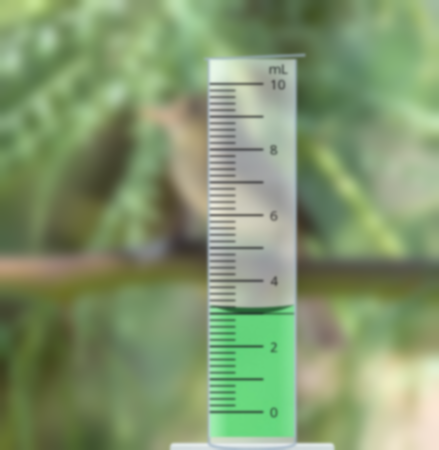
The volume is 3 mL
